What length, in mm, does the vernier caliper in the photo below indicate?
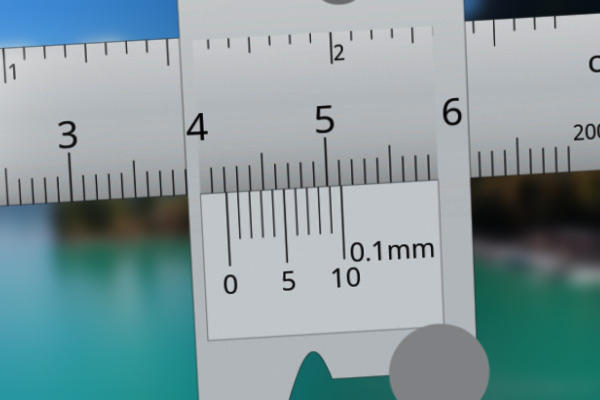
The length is 42.1 mm
